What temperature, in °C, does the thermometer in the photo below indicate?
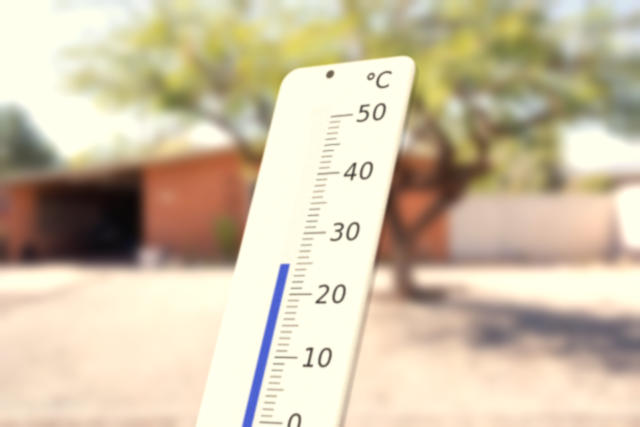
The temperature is 25 °C
